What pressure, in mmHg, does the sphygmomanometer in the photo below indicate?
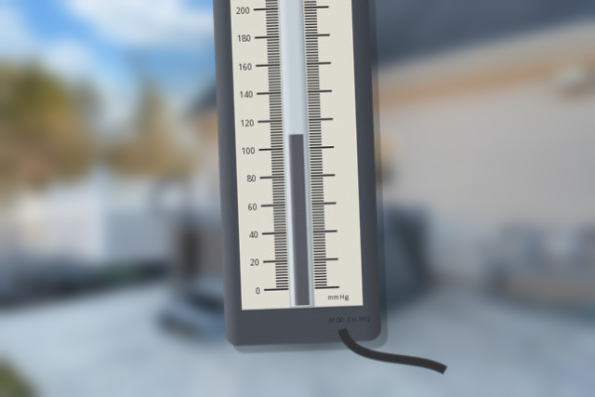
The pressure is 110 mmHg
